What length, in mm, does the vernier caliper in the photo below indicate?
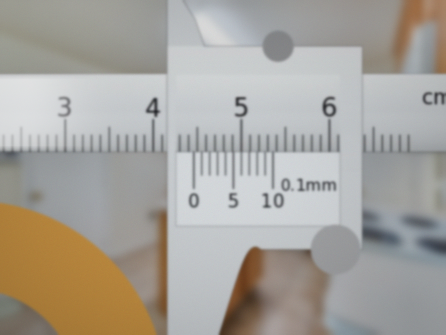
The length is 44.6 mm
